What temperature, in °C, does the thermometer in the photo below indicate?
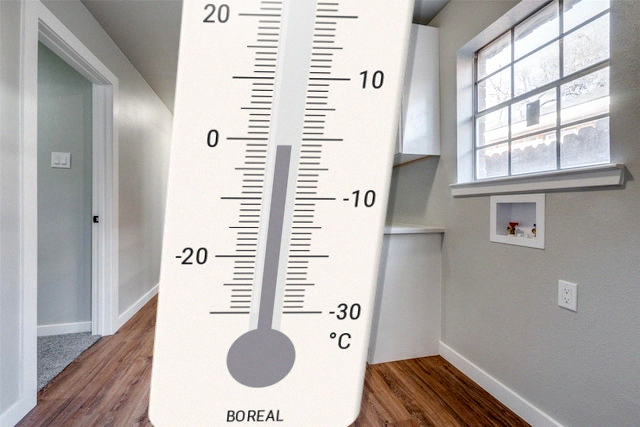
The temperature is -1 °C
